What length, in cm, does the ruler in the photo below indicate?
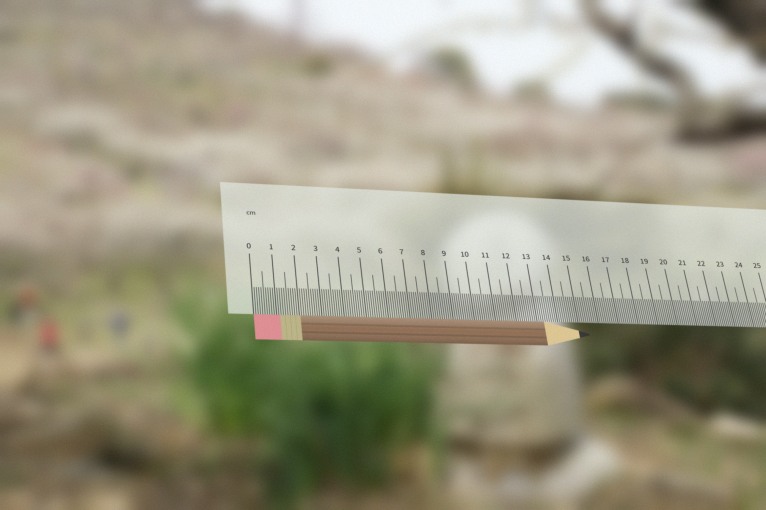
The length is 15.5 cm
